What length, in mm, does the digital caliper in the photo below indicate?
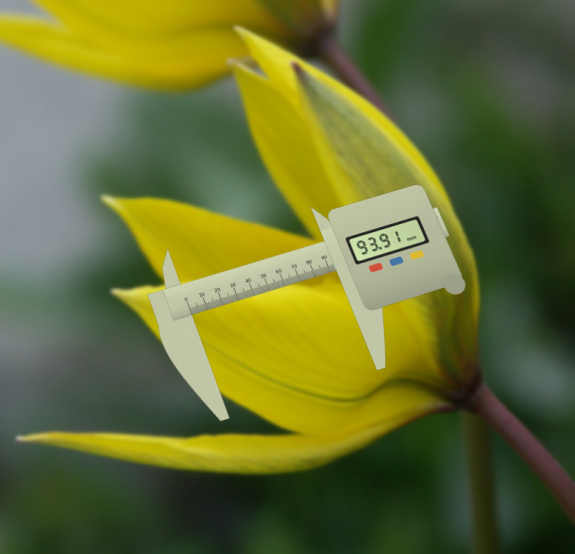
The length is 93.91 mm
